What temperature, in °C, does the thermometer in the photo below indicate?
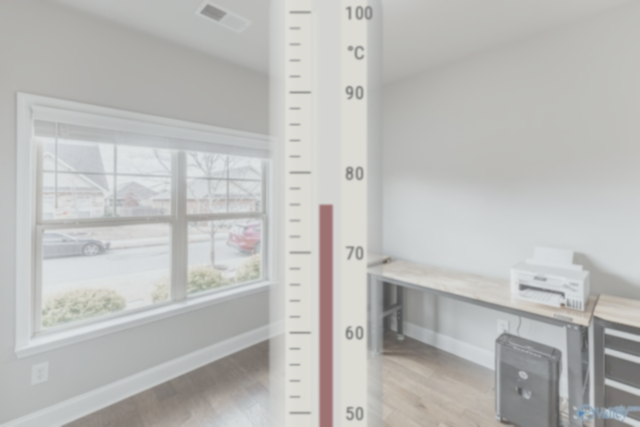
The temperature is 76 °C
